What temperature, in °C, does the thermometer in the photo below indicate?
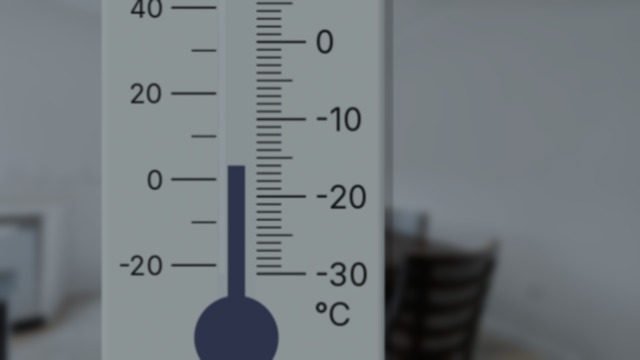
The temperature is -16 °C
